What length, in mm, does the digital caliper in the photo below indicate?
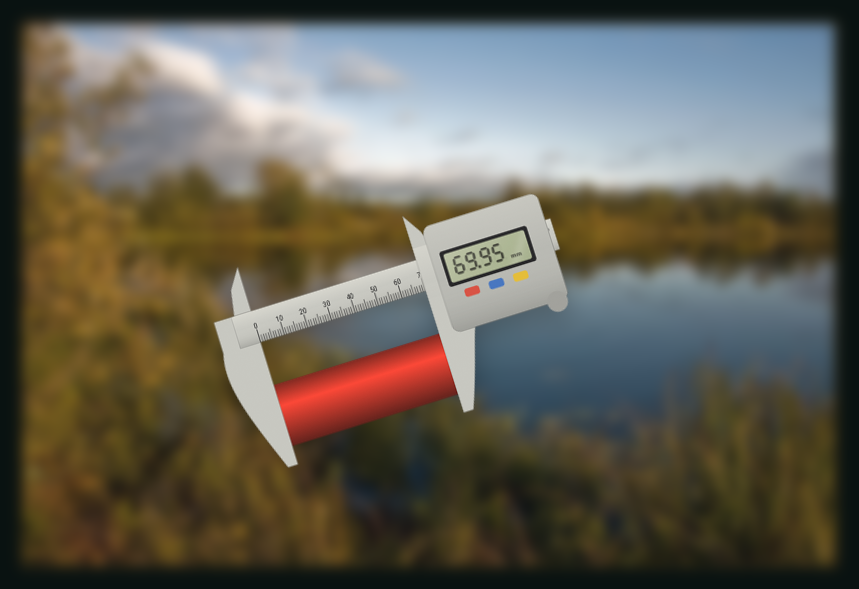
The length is 69.95 mm
